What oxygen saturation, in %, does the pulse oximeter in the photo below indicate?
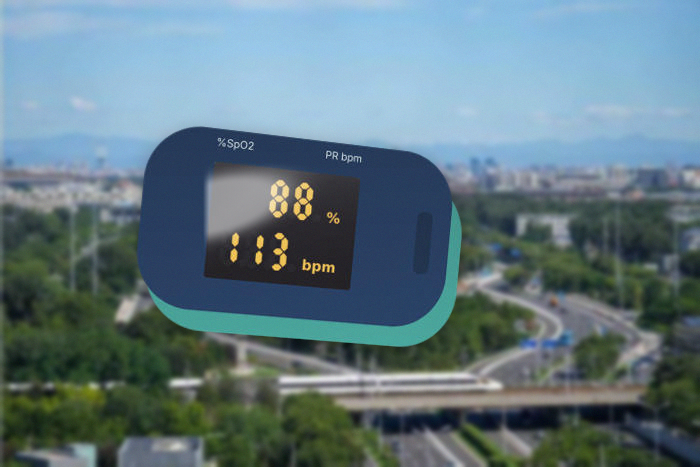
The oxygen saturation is 88 %
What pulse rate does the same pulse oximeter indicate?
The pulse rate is 113 bpm
